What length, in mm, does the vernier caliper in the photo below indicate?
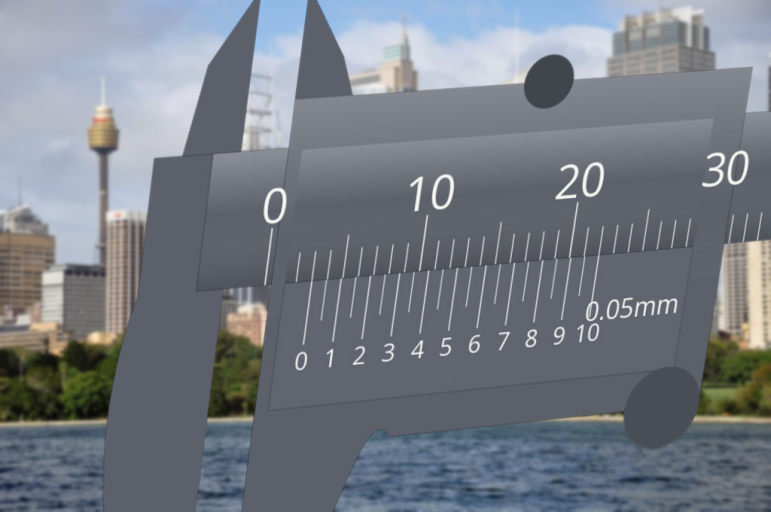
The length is 3.0 mm
